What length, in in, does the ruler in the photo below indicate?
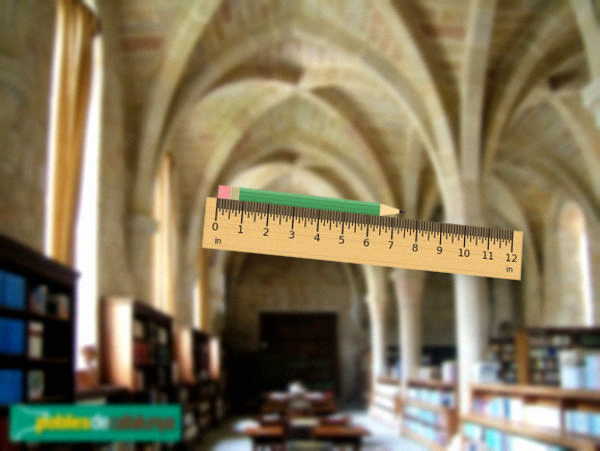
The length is 7.5 in
